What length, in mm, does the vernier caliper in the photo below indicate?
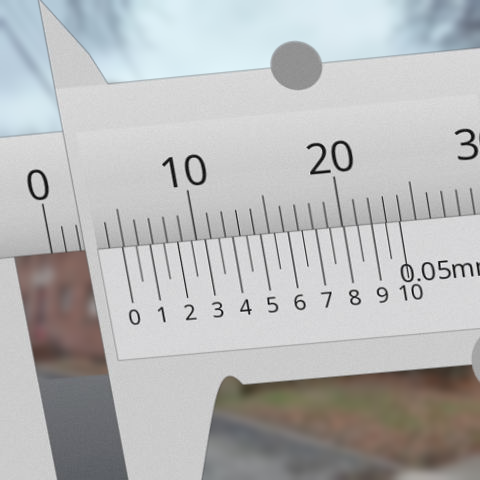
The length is 4.9 mm
